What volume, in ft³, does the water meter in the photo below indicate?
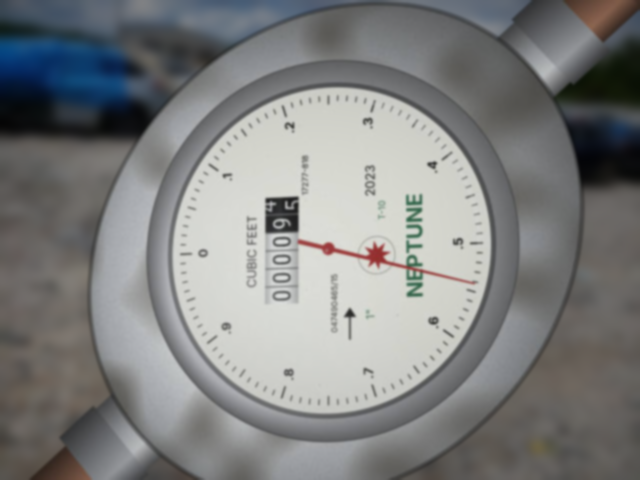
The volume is 94.54 ft³
